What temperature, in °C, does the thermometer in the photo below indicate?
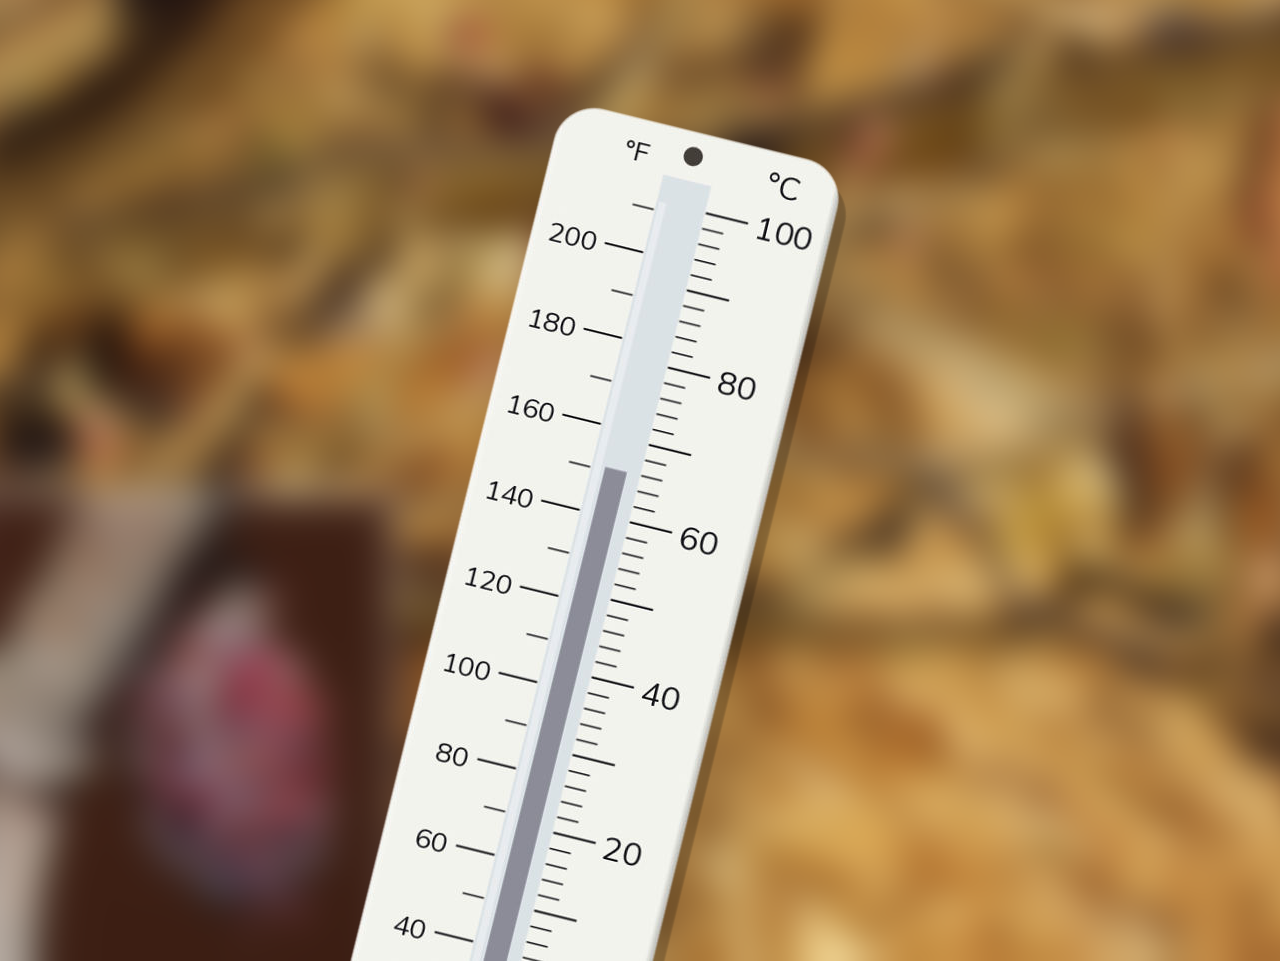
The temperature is 66 °C
